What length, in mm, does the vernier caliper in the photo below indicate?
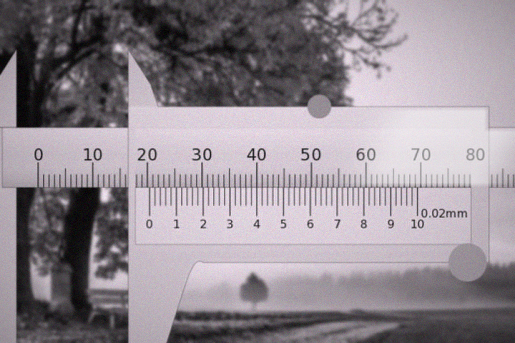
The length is 20.4 mm
